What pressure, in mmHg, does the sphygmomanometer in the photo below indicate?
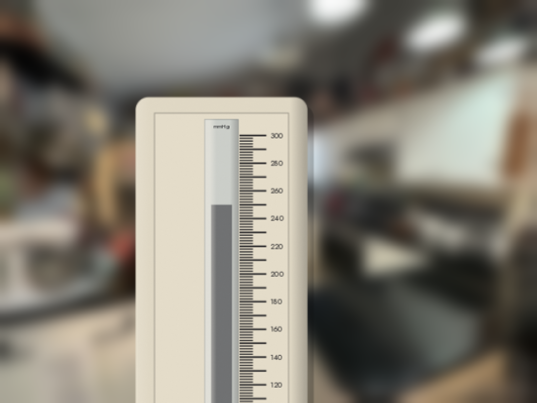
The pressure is 250 mmHg
